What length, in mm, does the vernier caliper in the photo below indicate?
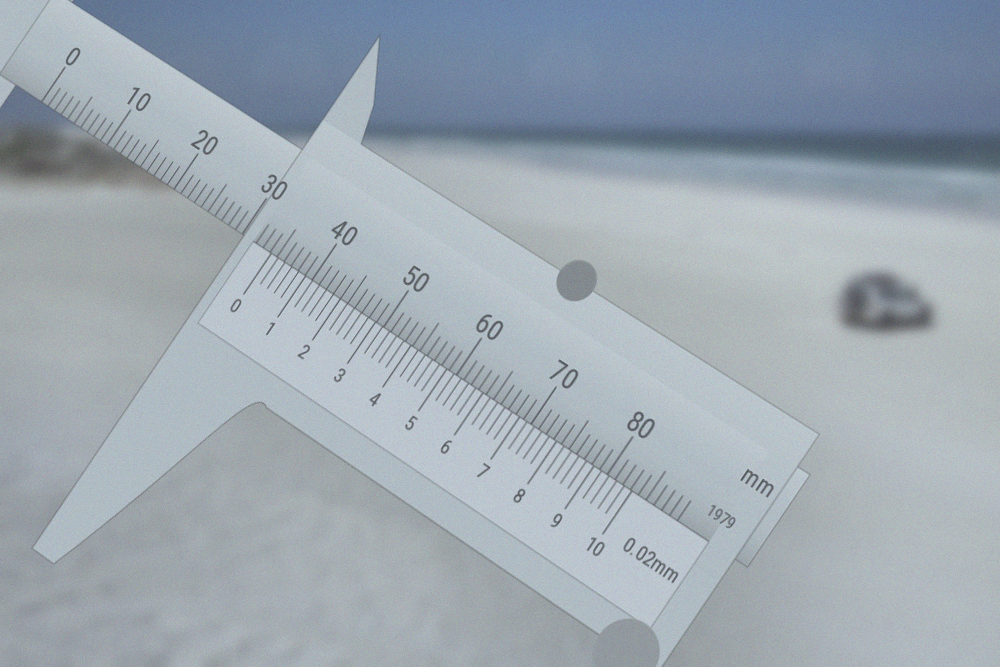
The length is 34.2 mm
